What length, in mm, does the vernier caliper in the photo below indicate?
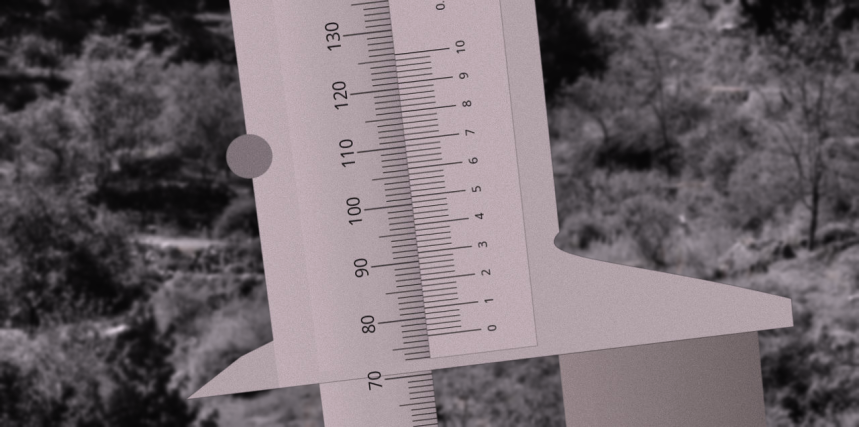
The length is 76.8 mm
